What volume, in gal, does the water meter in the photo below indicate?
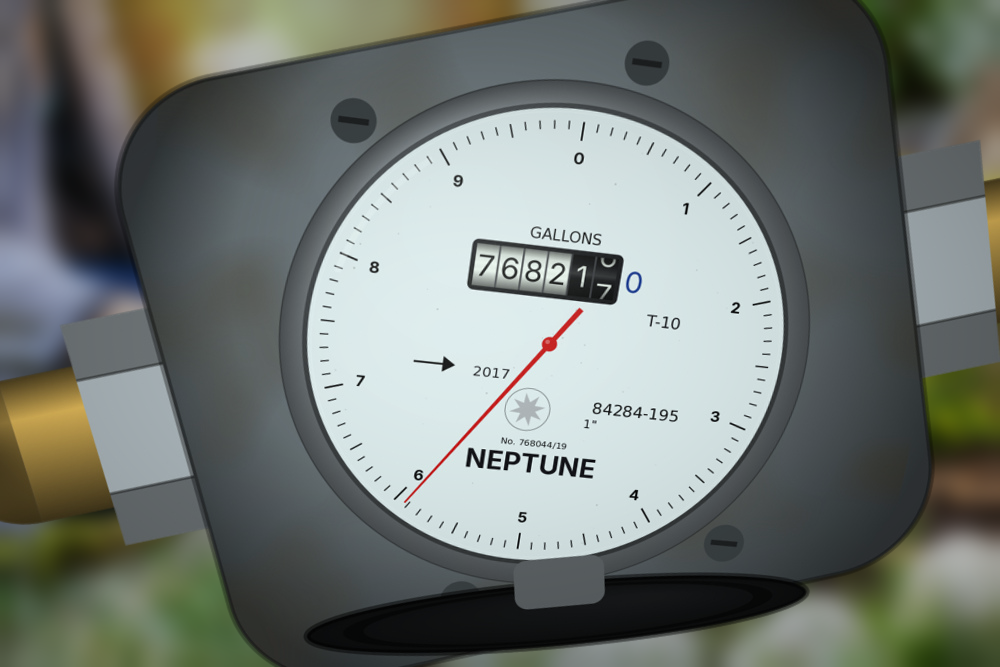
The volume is 7682165.9 gal
